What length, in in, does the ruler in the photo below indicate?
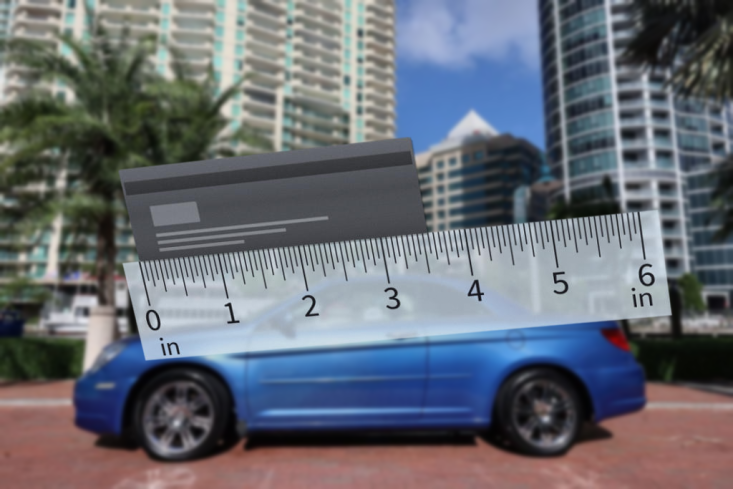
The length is 3.5625 in
